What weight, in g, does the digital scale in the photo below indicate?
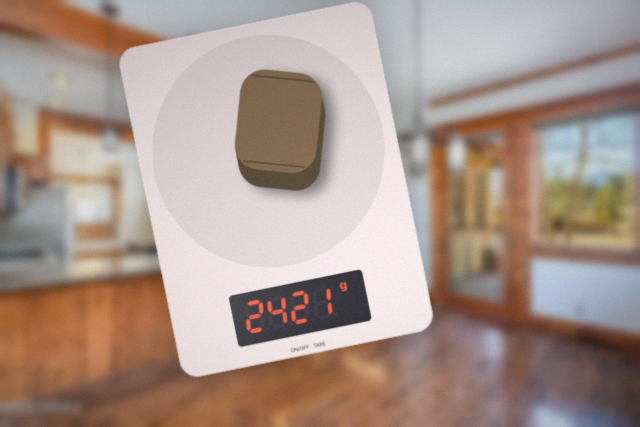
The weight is 2421 g
